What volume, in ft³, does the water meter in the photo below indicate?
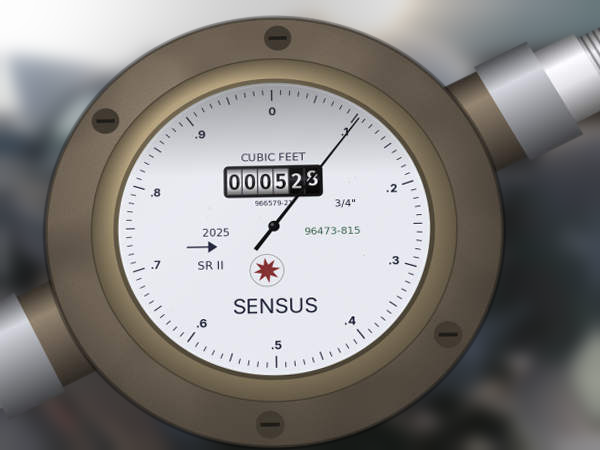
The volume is 528.10 ft³
